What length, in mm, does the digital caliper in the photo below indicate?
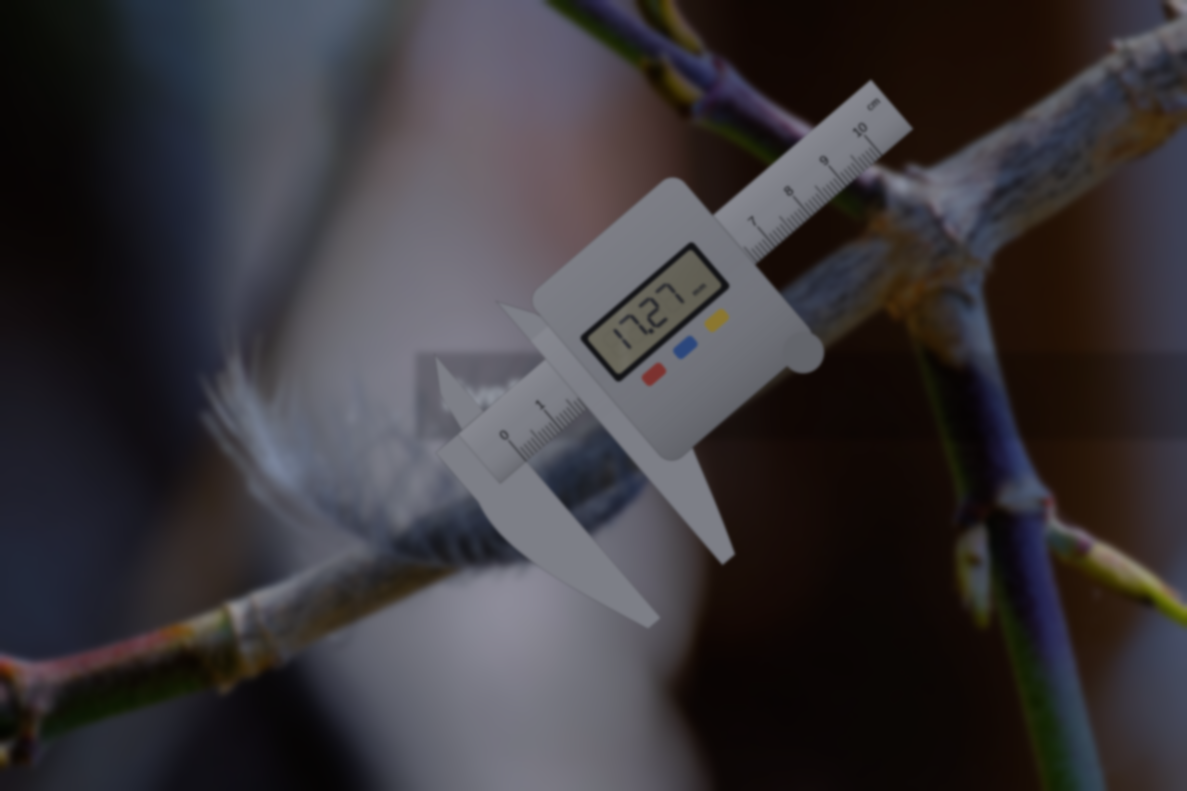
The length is 17.27 mm
